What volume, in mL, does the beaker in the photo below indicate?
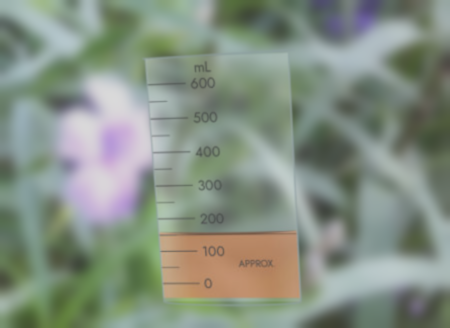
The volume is 150 mL
